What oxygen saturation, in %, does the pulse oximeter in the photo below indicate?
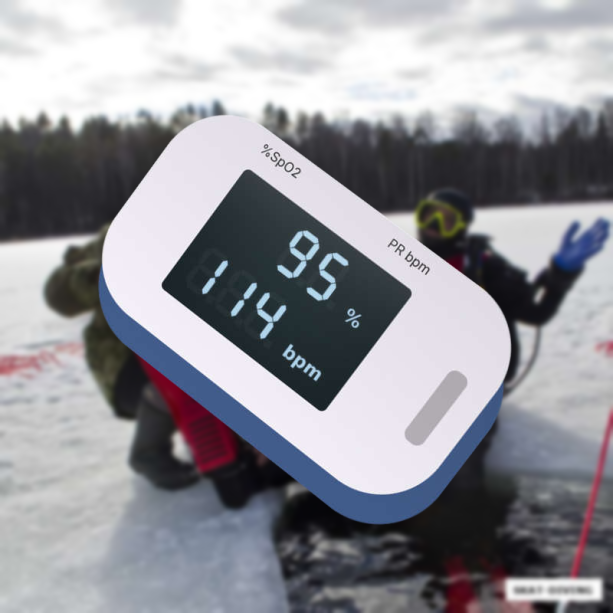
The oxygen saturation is 95 %
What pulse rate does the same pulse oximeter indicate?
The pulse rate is 114 bpm
